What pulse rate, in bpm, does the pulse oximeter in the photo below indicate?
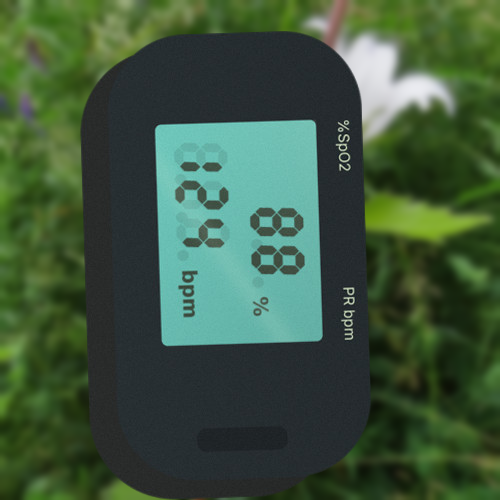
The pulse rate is 124 bpm
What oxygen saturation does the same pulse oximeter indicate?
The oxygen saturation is 88 %
